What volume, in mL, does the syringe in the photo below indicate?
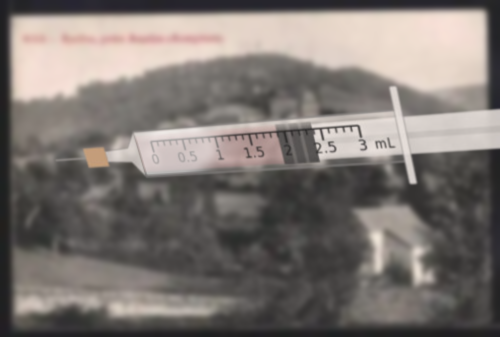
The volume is 1.9 mL
